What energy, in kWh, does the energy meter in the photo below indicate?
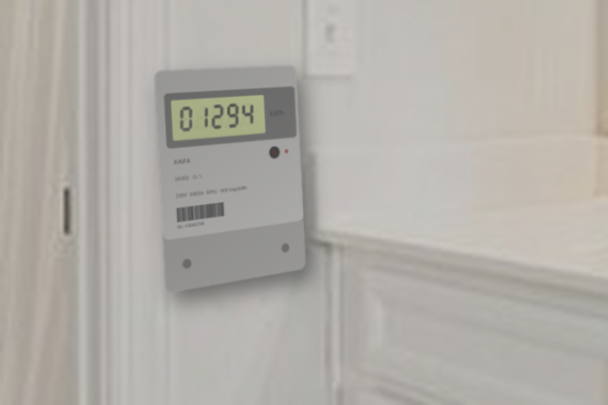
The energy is 1294 kWh
